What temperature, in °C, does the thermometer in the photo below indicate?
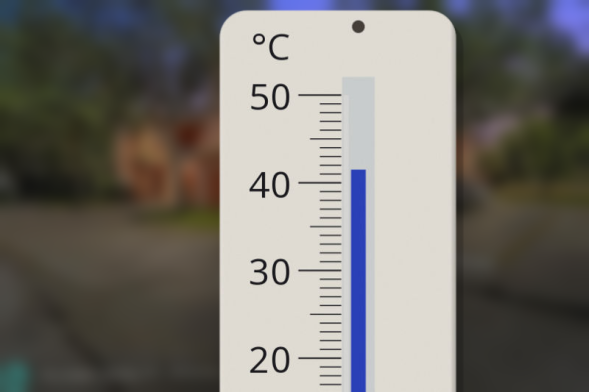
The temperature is 41.5 °C
